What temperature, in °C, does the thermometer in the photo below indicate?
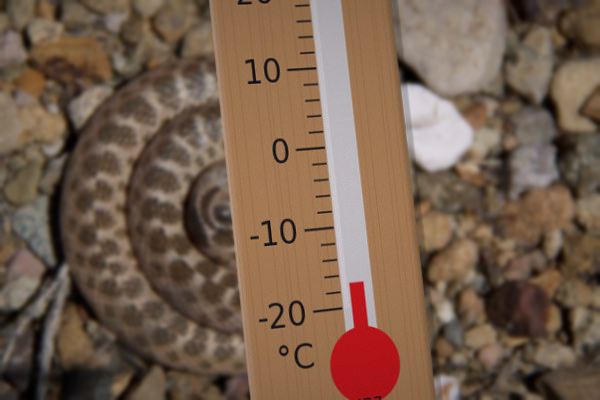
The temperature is -17 °C
